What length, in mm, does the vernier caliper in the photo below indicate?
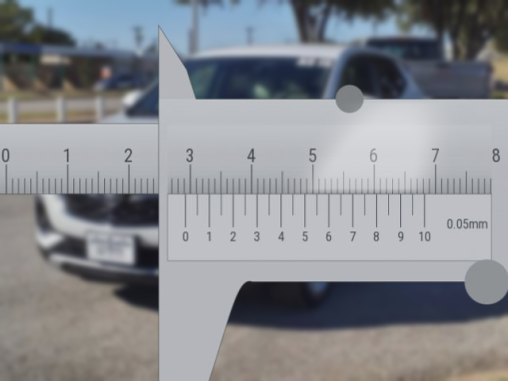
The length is 29.2 mm
